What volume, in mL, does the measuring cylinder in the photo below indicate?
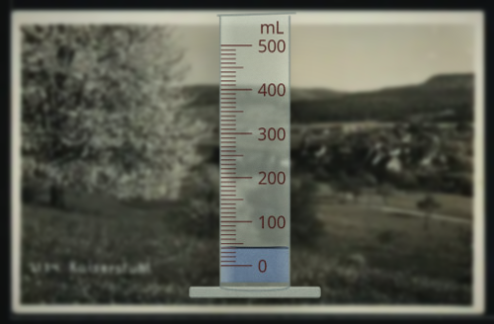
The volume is 40 mL
